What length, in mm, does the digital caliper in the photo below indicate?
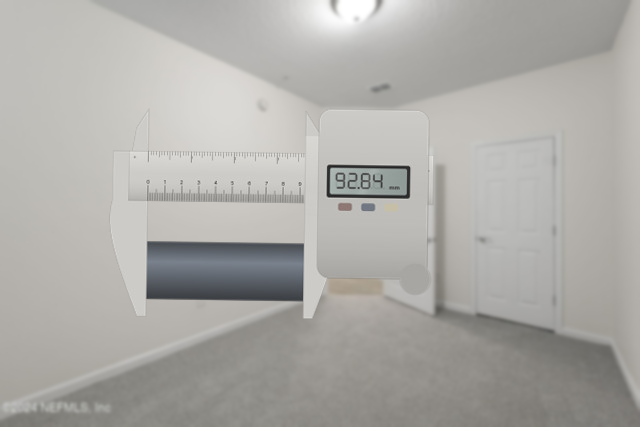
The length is 92.84 mm
